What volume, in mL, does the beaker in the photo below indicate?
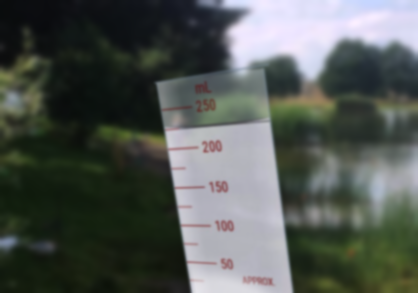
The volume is 225 mL
